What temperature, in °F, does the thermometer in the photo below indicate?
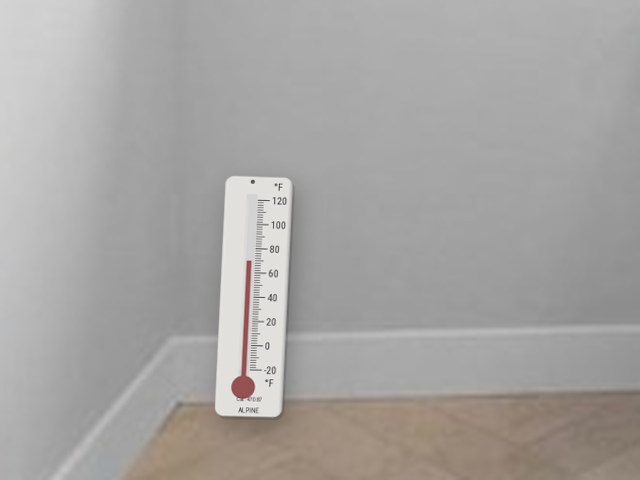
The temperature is 70 °F
